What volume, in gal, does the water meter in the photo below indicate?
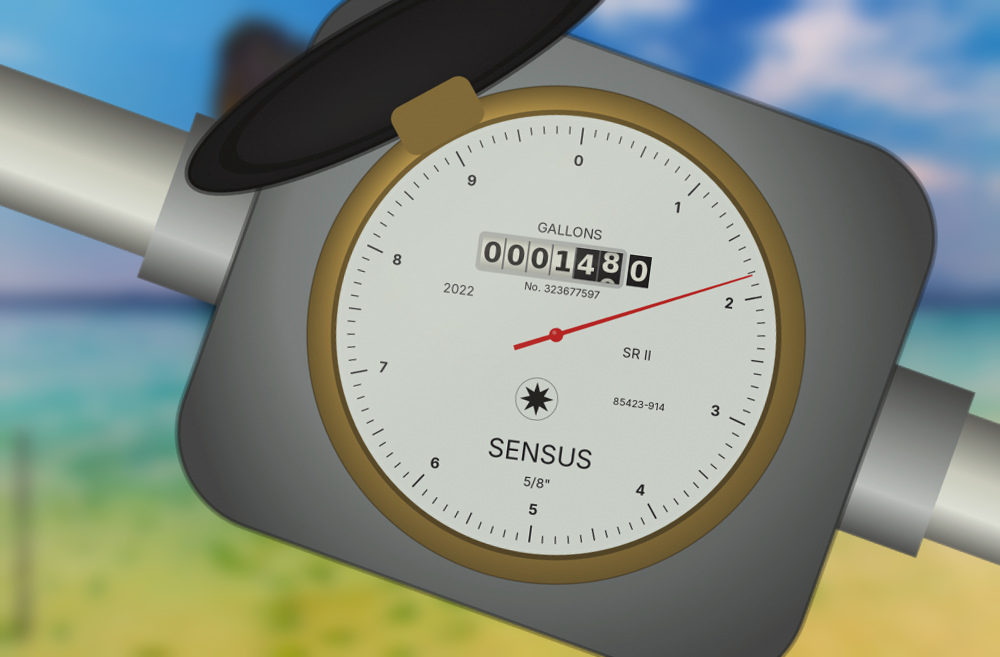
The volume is 1481.8 gal
